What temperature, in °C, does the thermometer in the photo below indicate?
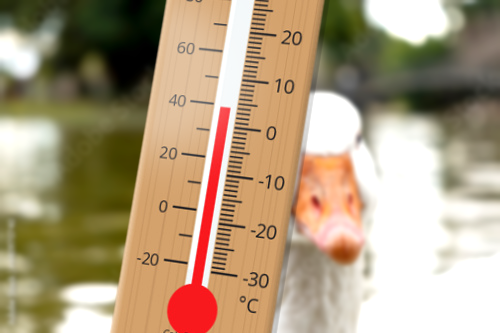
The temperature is 4 °C
